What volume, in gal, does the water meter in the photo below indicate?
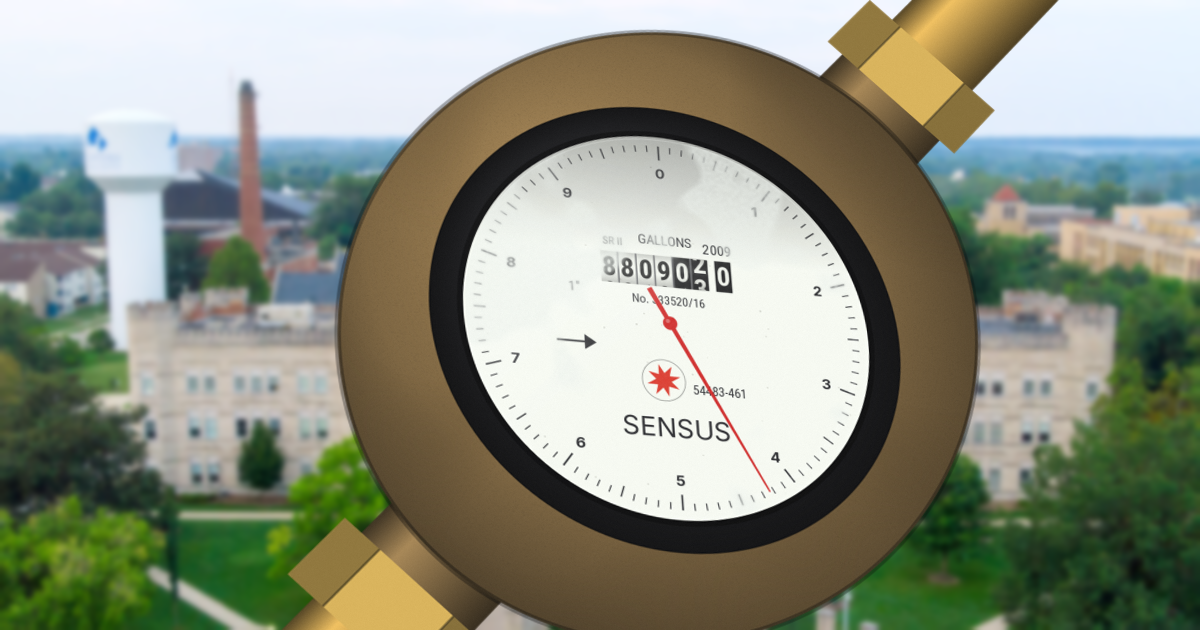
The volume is 8809024.2 gal
